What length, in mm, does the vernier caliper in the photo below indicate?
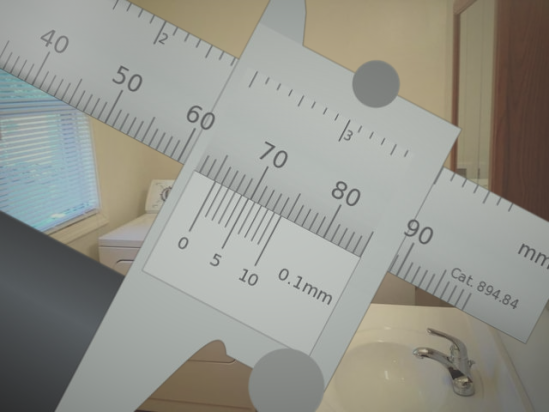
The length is 65.2 mm
